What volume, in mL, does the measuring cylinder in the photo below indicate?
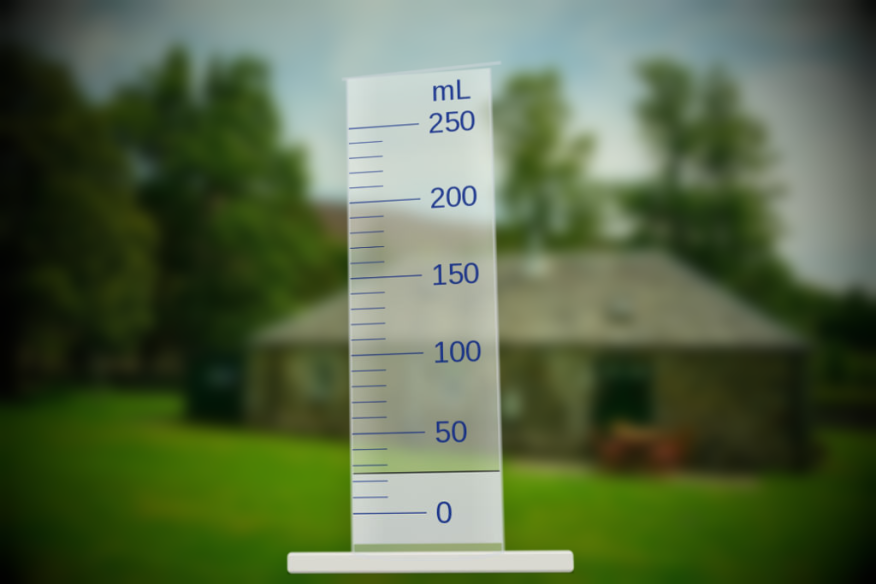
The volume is 25 mL
